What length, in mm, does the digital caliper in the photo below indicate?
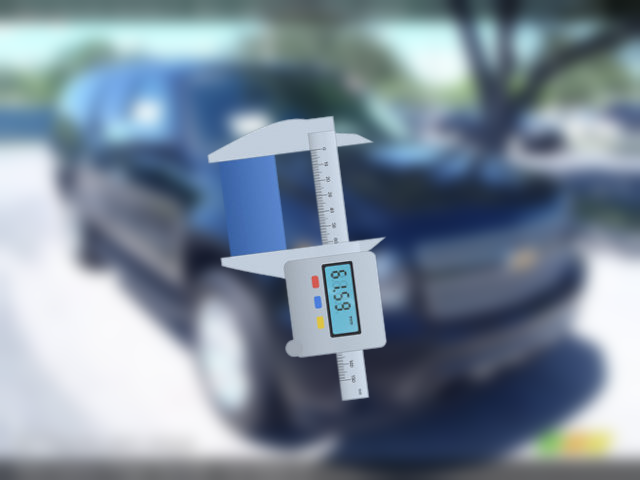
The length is 61.59 mm
